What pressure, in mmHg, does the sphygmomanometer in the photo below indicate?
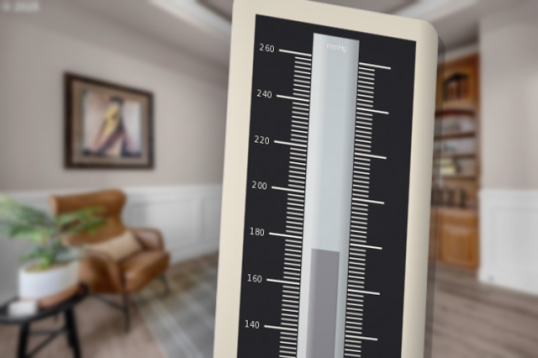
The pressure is 176 mmHg
